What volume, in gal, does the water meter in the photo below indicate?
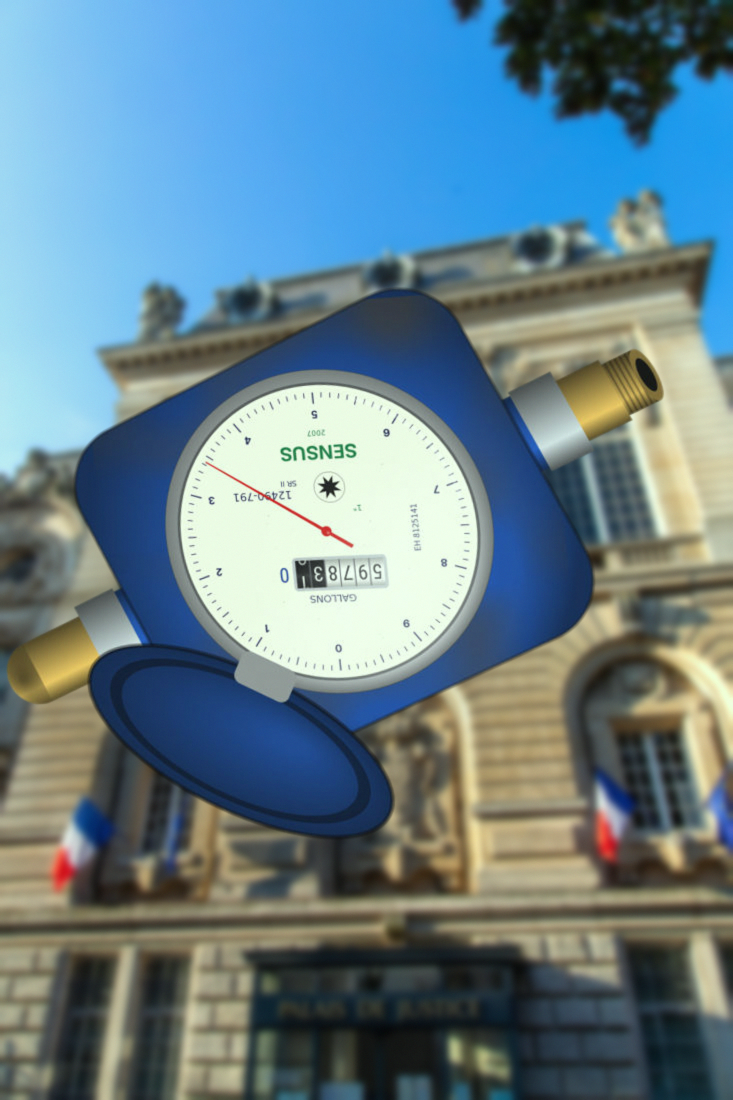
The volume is 5978313.4 gal
